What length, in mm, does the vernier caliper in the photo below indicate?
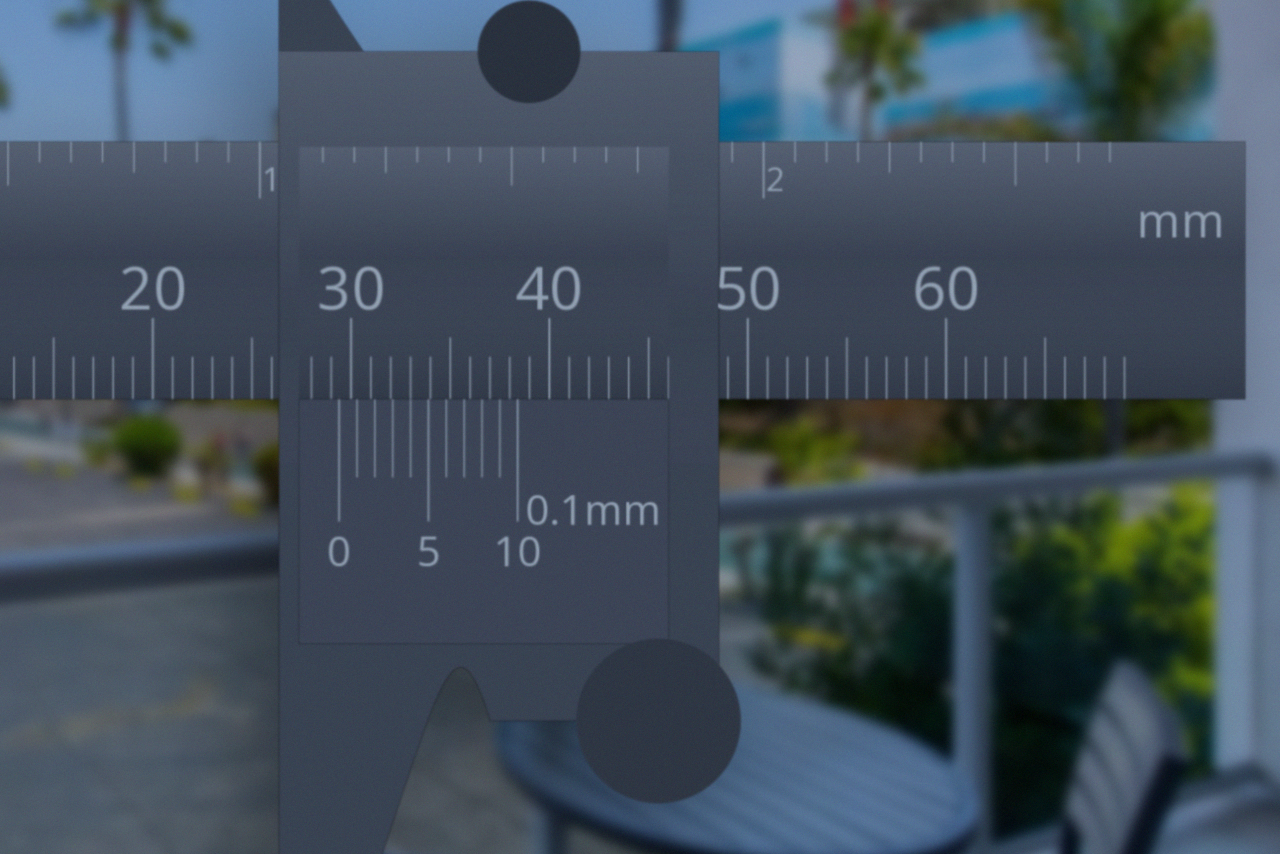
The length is 29.4 mm
